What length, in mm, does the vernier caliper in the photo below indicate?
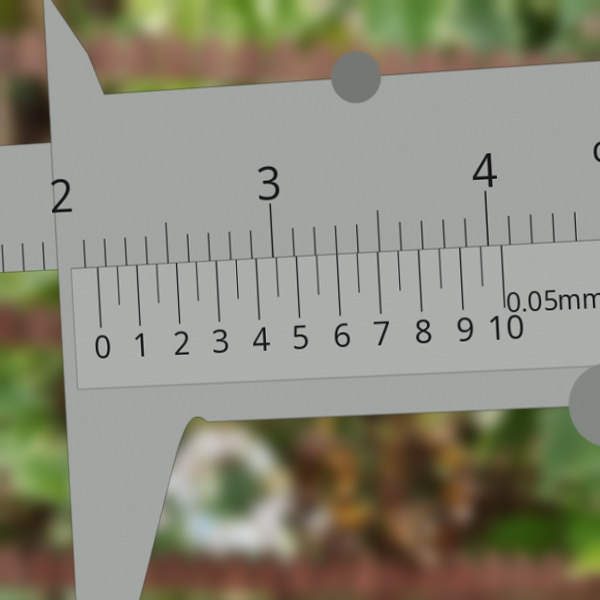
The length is 21.6 mm
